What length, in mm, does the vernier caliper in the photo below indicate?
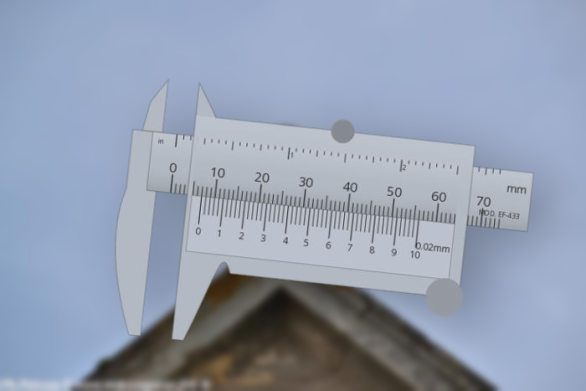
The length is 7.0 mm
